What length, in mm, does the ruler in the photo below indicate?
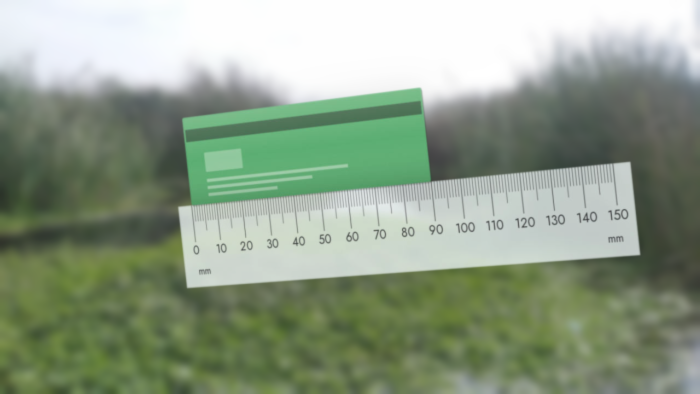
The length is 90 mm
